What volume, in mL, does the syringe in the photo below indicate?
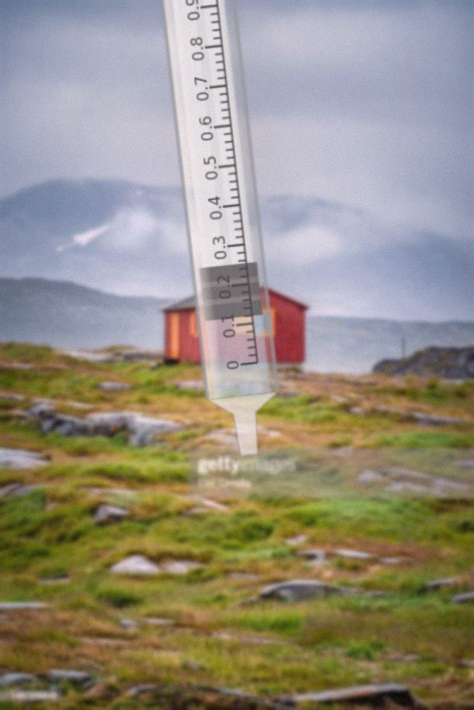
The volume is 0.12 mL
